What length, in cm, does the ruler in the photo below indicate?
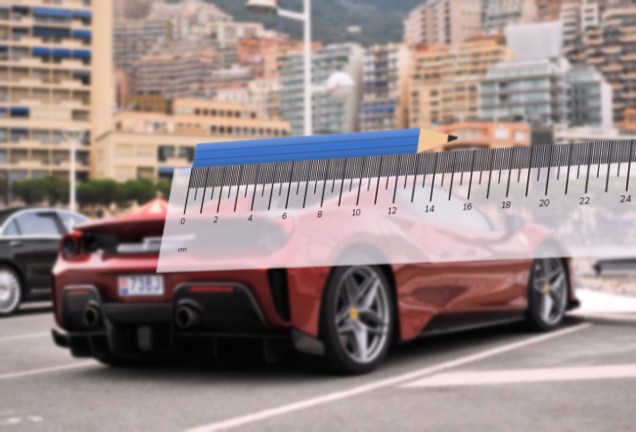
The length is 15 cm
